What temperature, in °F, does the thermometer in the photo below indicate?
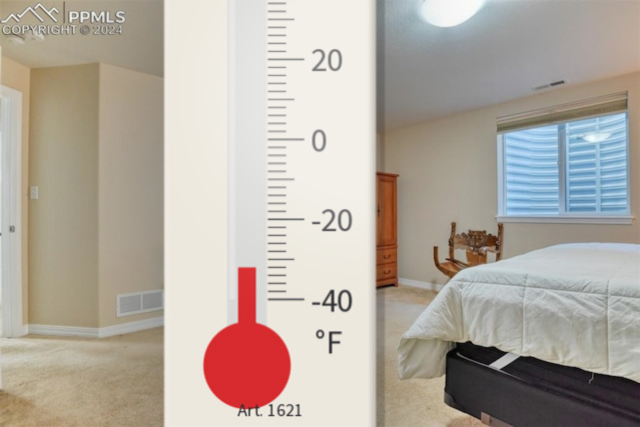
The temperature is -32 °F
